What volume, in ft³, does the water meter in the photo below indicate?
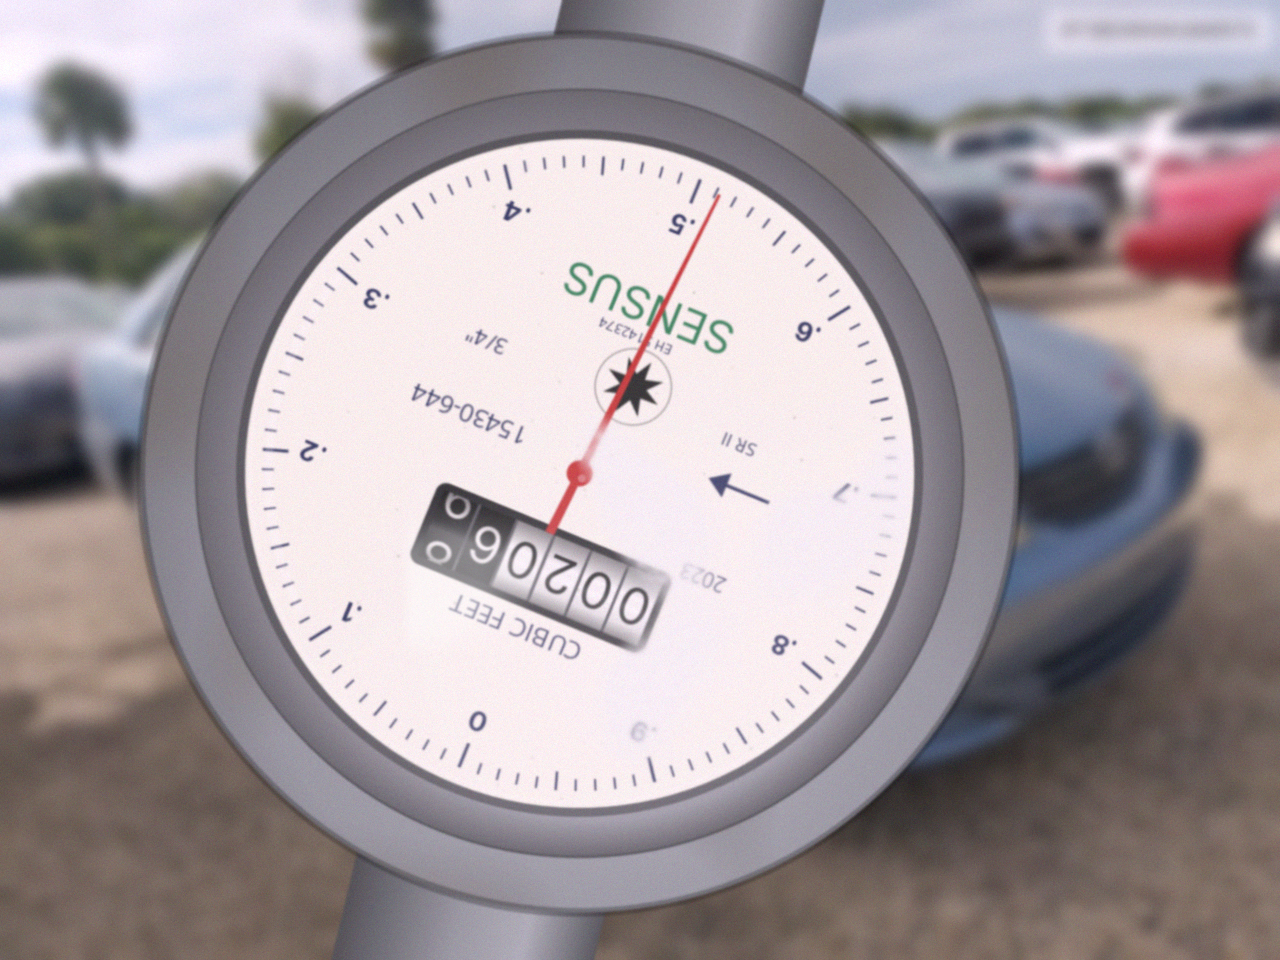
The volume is 2068.51 ft³
